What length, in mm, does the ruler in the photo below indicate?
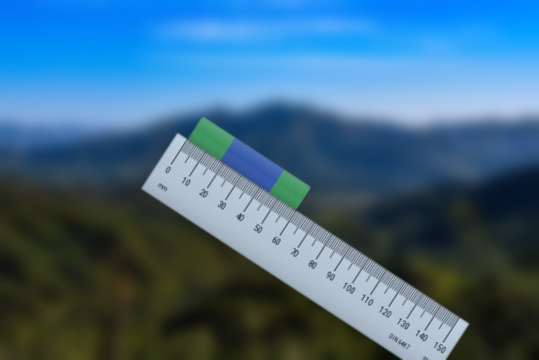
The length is 60 mm
